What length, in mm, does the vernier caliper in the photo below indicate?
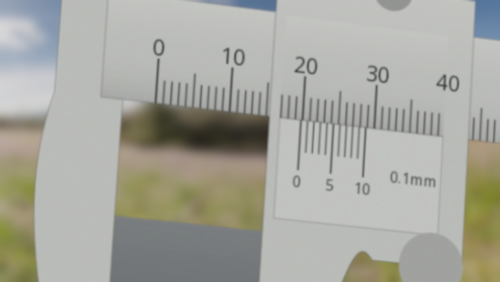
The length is 19.8 mm
